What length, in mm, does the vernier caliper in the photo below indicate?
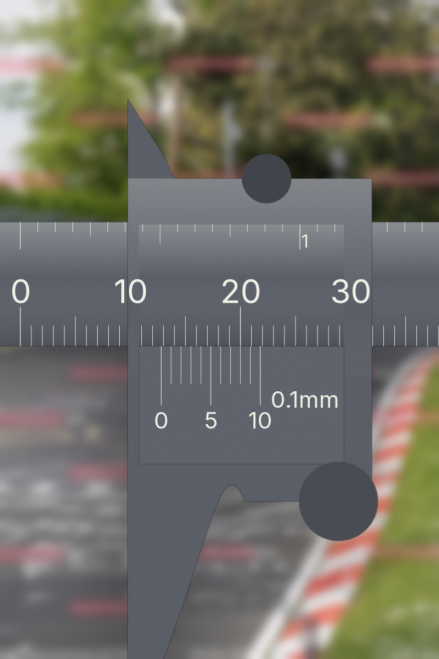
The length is 12.8 mm
